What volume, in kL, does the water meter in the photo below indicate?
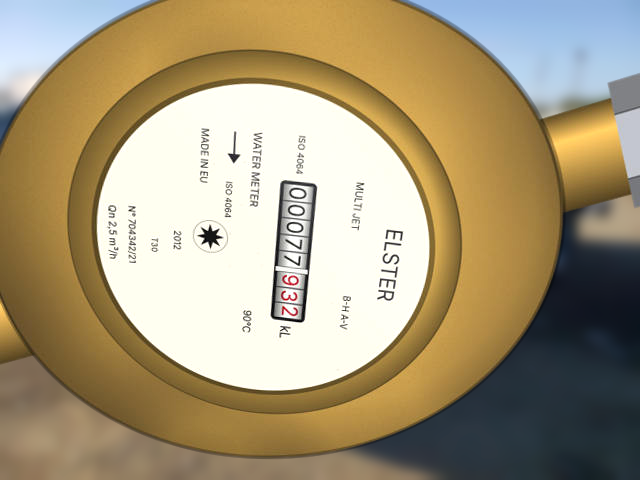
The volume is 77.932 kL
